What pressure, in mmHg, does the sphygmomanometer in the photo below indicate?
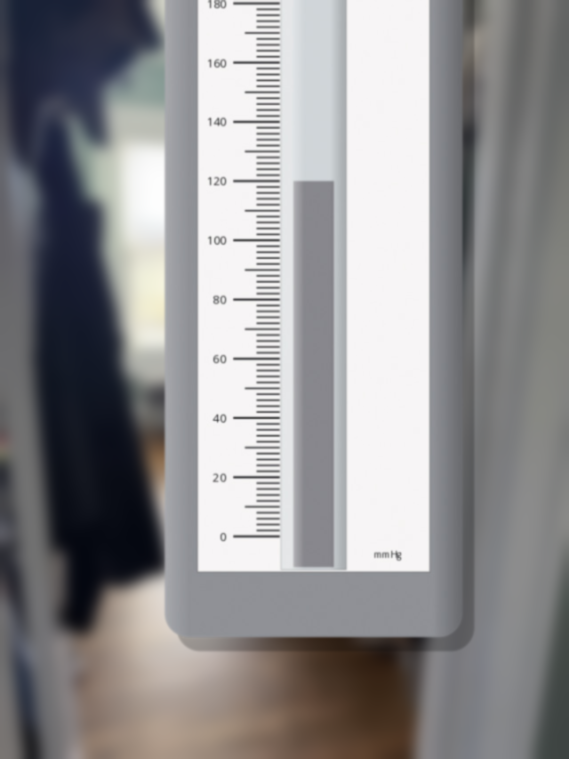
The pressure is 120 mmHg
